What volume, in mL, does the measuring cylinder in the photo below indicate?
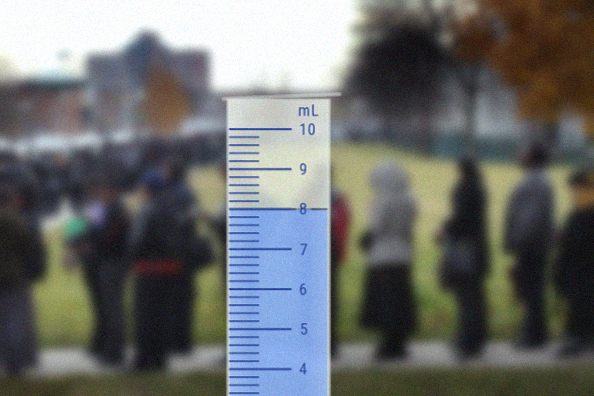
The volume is 8 mL
